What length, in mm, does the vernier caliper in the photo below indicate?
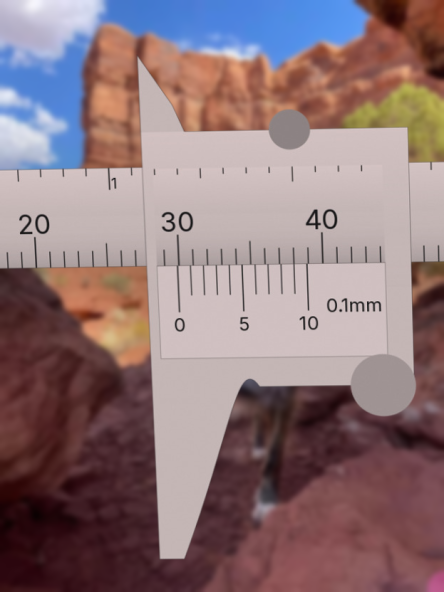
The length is 29.9 mm
